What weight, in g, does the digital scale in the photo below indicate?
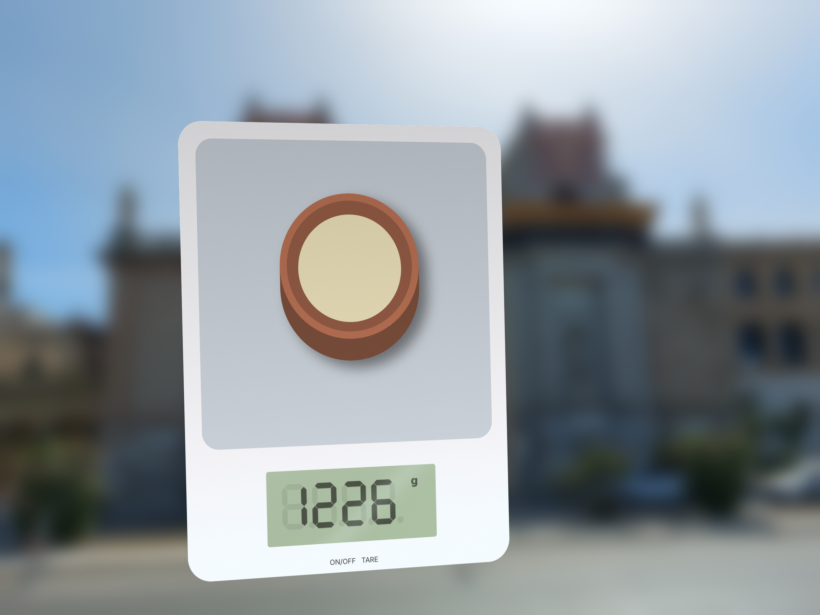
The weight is 1226 g
